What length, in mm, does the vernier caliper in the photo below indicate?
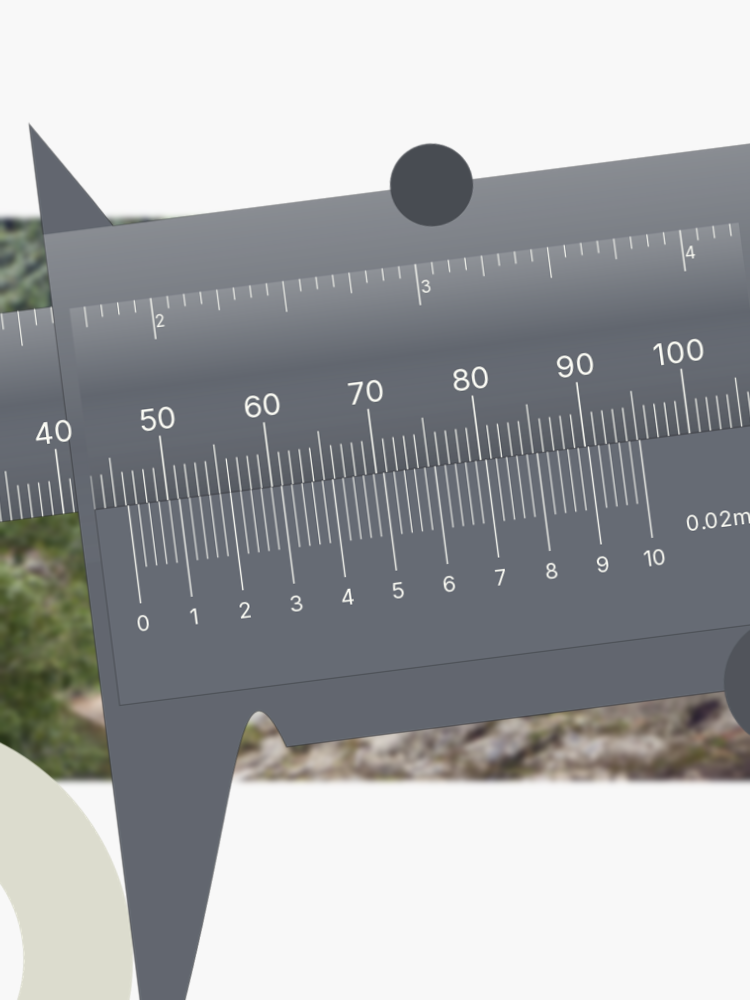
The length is 46.2 mm
